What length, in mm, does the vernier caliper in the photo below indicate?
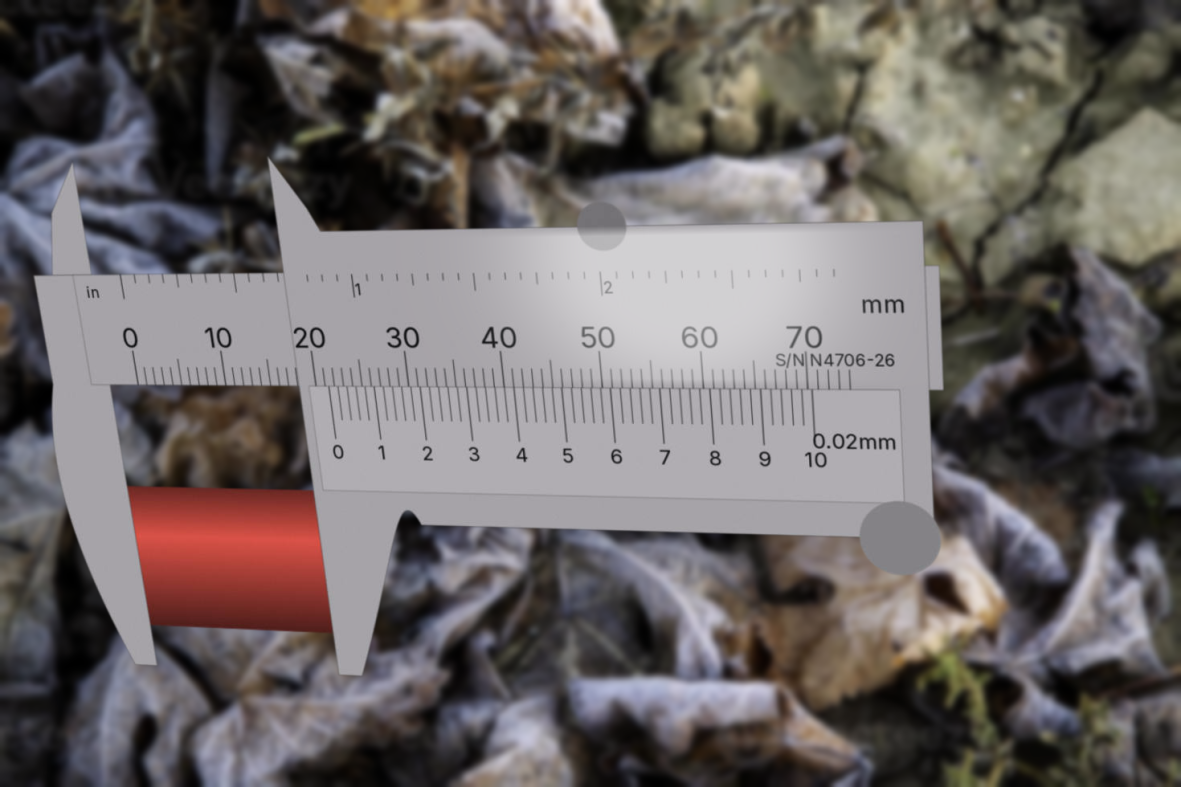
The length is 21.4 mm
